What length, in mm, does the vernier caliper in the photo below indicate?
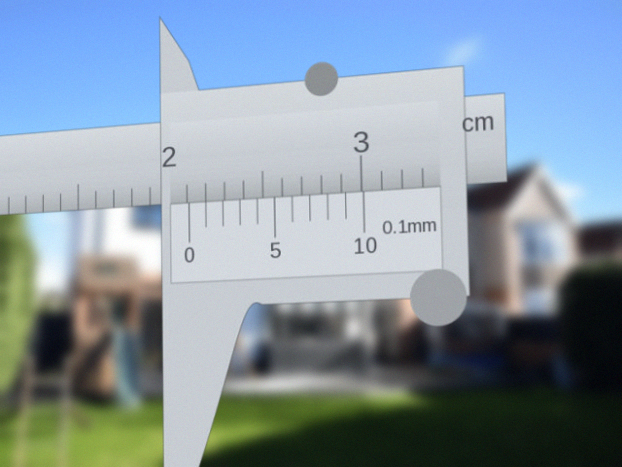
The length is 21.1 mm
